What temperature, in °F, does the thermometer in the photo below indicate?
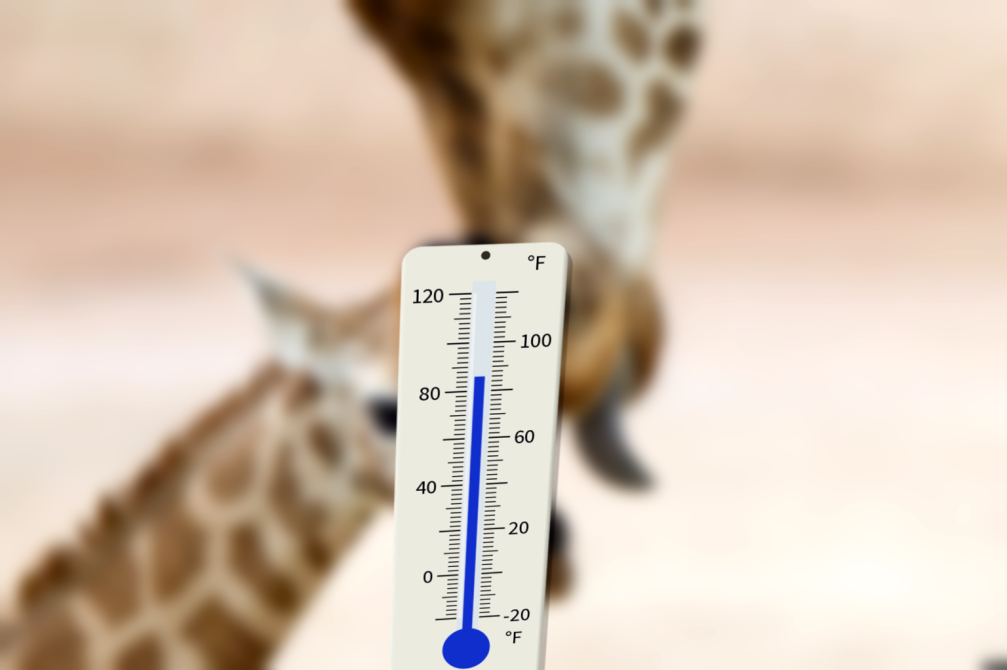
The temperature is 86 °F
